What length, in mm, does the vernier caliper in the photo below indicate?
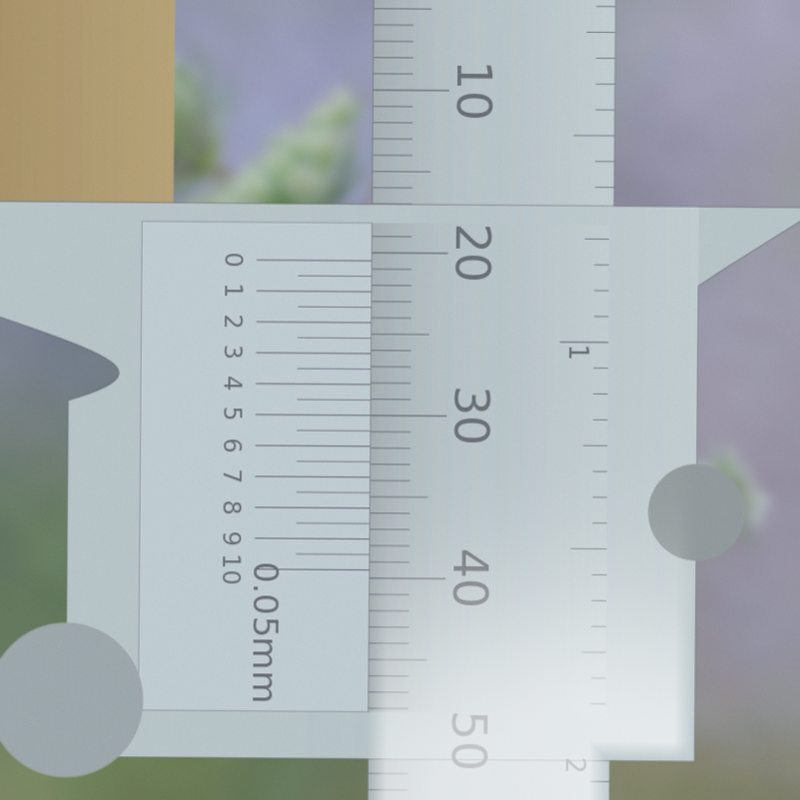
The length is 20.5 mm
